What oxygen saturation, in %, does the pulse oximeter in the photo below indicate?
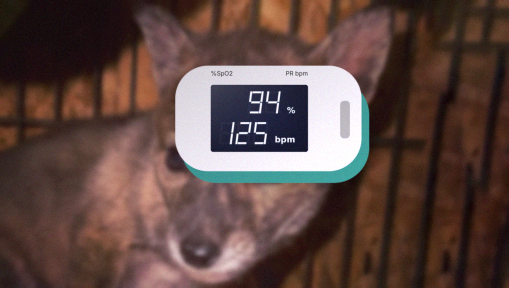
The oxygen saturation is 94 %
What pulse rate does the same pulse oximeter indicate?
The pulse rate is 125 bpm
